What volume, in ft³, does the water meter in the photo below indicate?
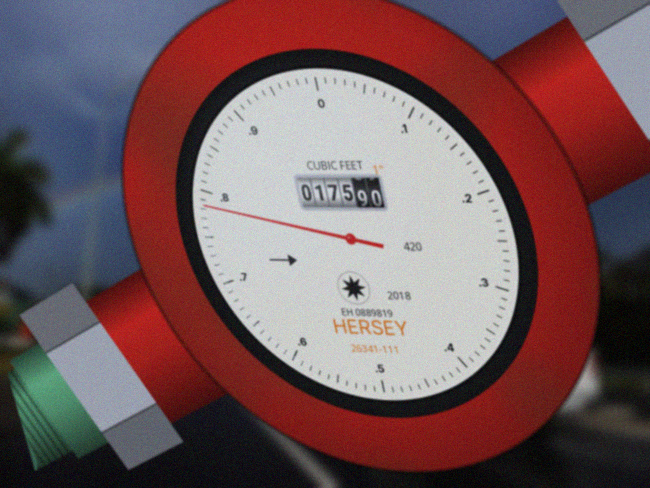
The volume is 17589.78 ft³
